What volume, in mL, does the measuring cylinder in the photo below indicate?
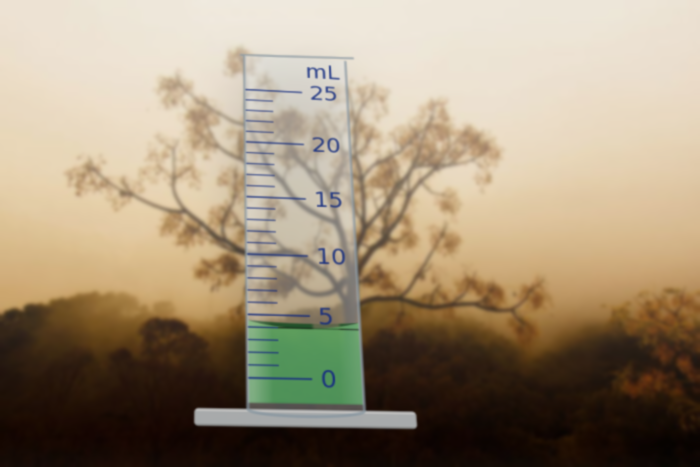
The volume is 4 mL
